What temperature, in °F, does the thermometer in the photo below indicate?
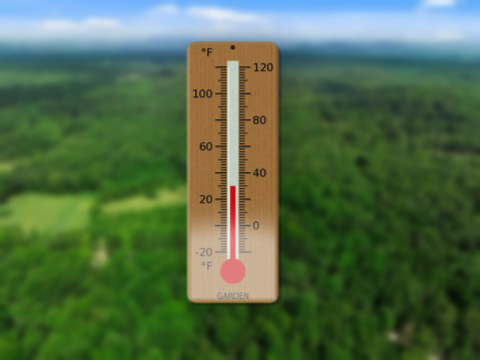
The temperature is 30 °F
